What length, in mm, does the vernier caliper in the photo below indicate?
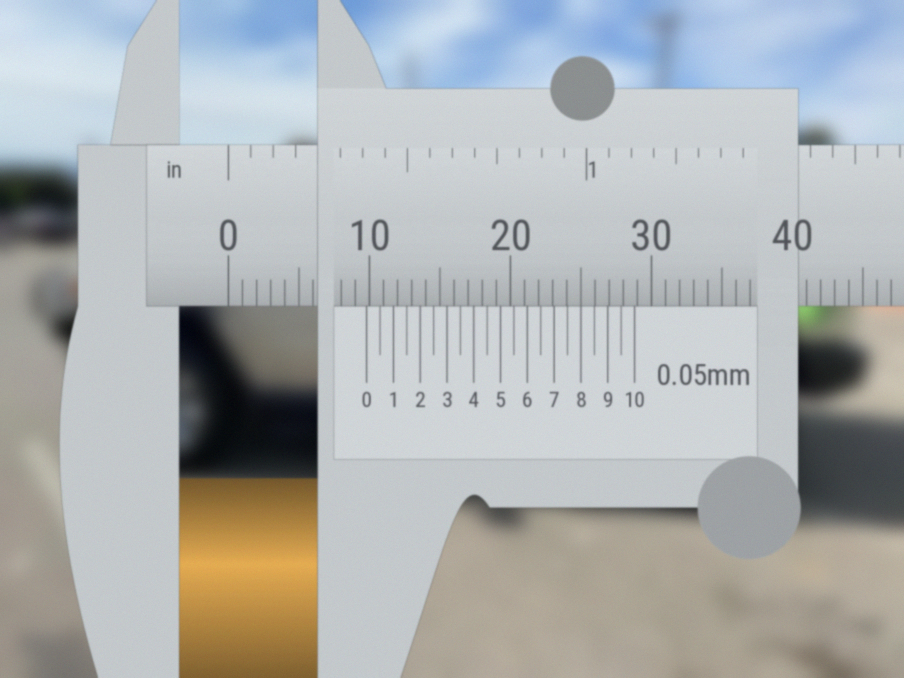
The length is 9.8 mm
